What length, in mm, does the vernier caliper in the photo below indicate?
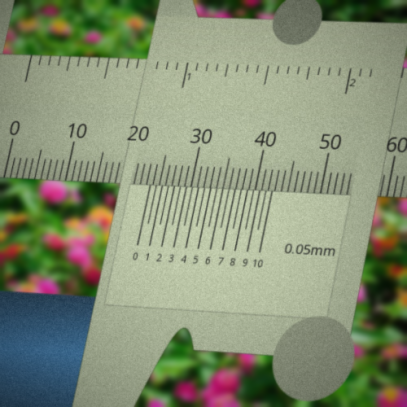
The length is 23.6 mm
